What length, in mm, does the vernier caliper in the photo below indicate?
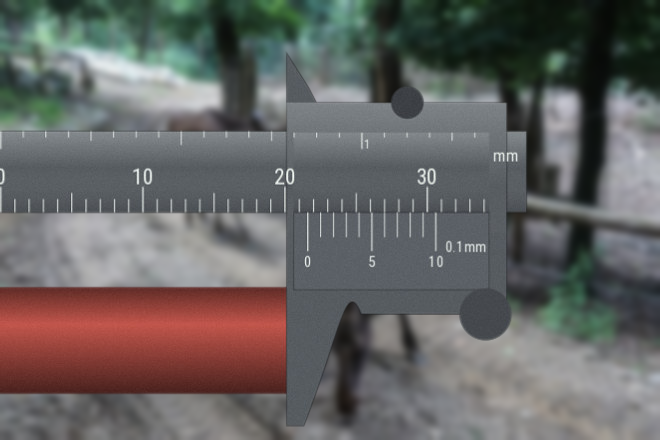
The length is 21.6 mm
